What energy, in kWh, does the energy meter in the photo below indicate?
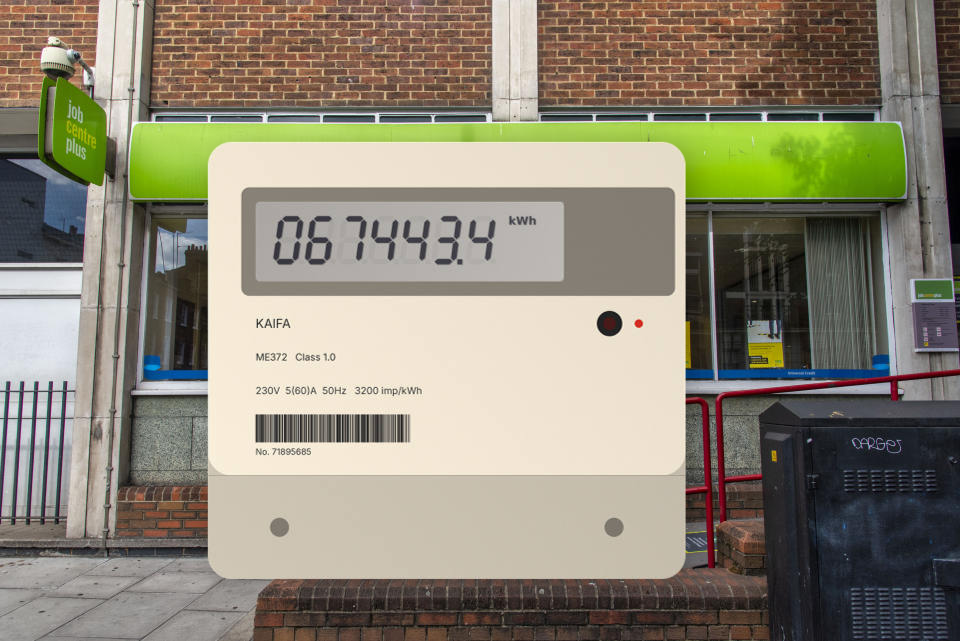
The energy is 67443.4 kWh
